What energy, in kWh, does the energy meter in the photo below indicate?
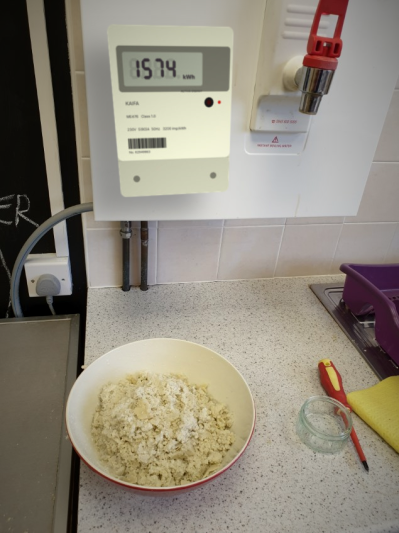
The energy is 1574 kWh
